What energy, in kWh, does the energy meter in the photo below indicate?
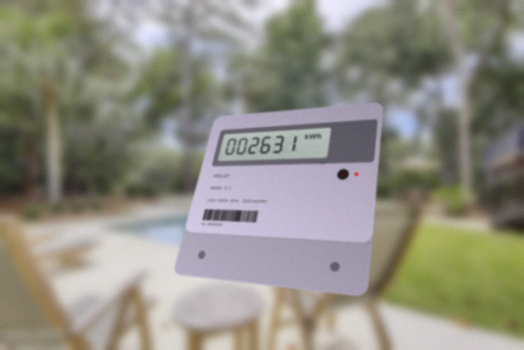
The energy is 2631 kWh
